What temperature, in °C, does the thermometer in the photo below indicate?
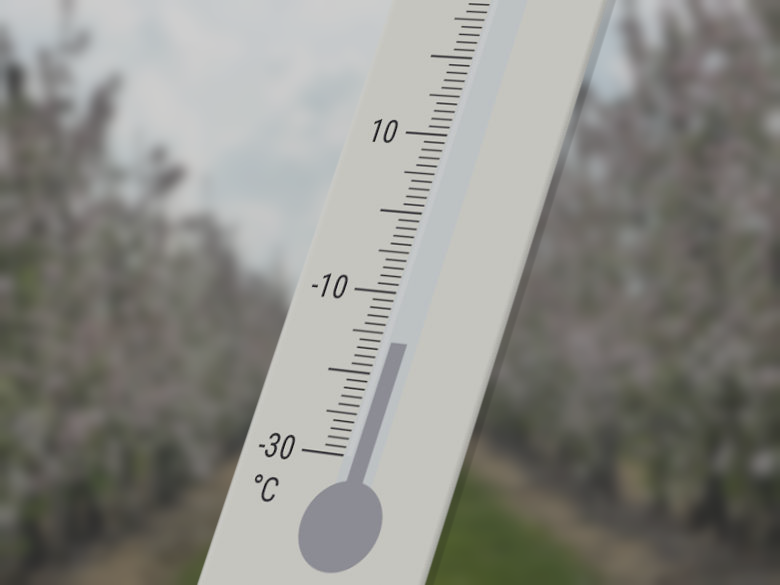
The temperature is -16 °C
